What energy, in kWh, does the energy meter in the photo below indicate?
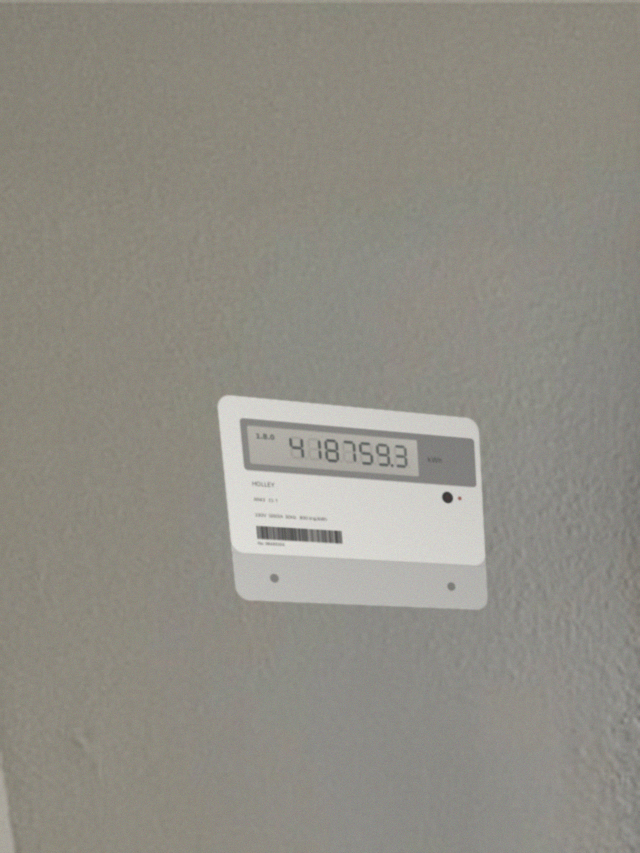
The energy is 418759.3 kWh
